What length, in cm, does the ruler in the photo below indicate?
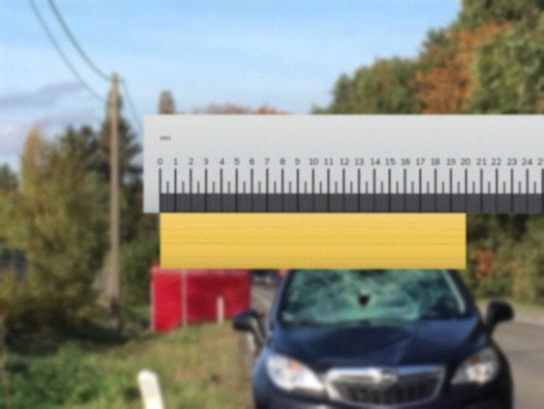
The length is 20 cm
